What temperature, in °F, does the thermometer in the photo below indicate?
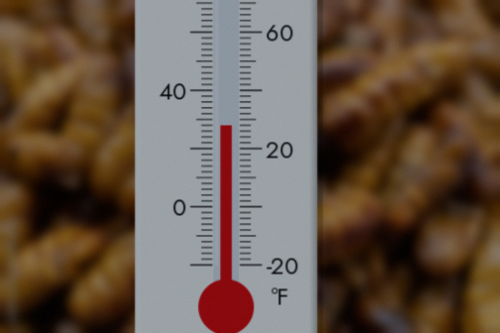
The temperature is 28 °F
